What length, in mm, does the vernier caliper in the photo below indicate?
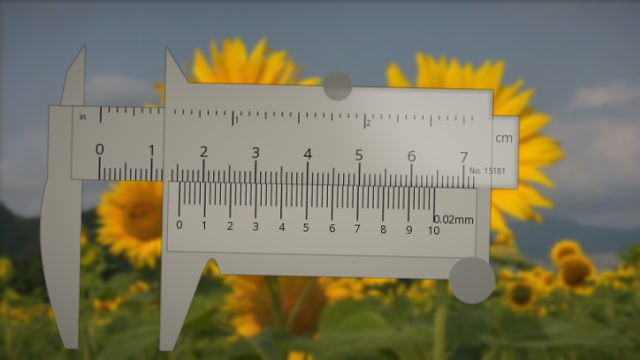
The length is 15.5 mm
